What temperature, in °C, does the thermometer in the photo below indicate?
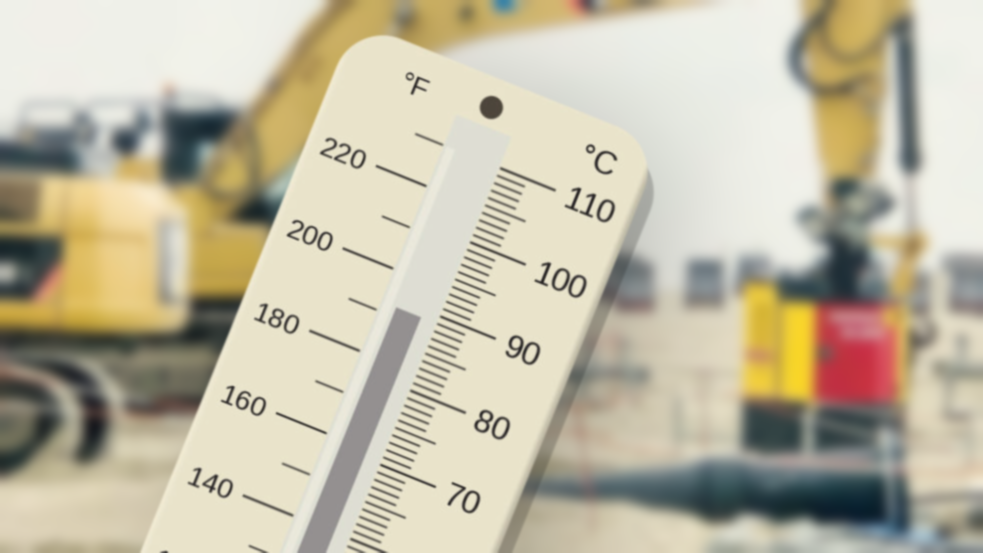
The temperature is 89 °C
